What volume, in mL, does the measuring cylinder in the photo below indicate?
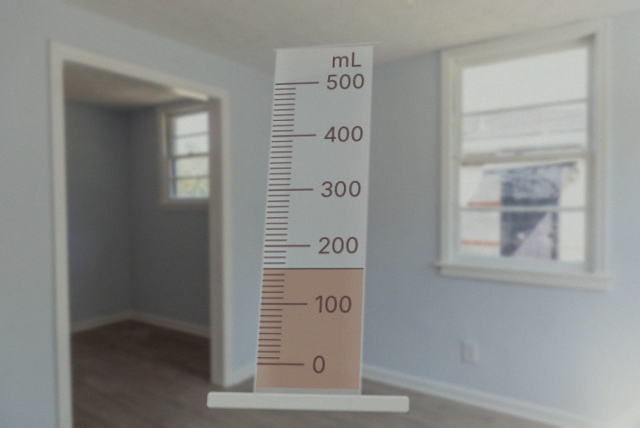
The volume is 160 mL
